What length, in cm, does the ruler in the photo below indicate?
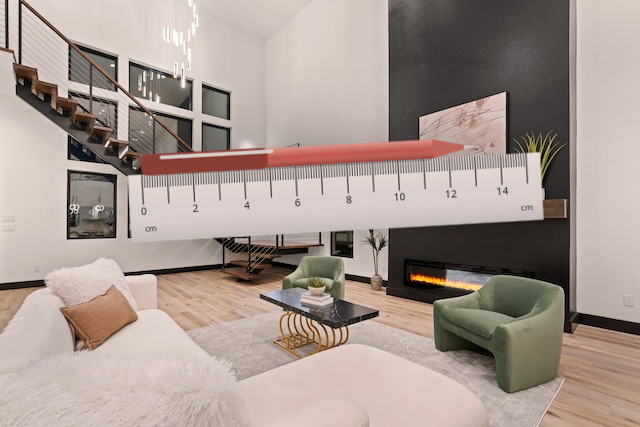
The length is 13 cm
